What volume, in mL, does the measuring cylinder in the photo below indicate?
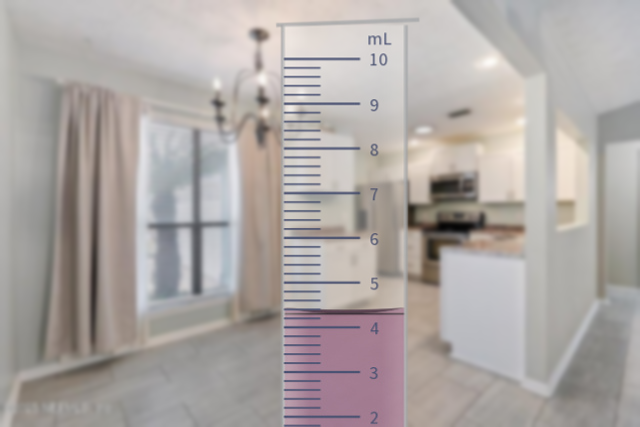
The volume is 4.3 mL
